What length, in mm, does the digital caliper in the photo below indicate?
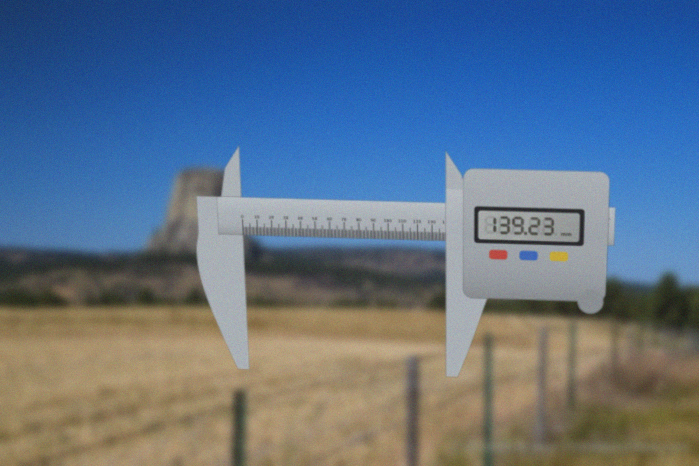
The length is 139.23 mm
